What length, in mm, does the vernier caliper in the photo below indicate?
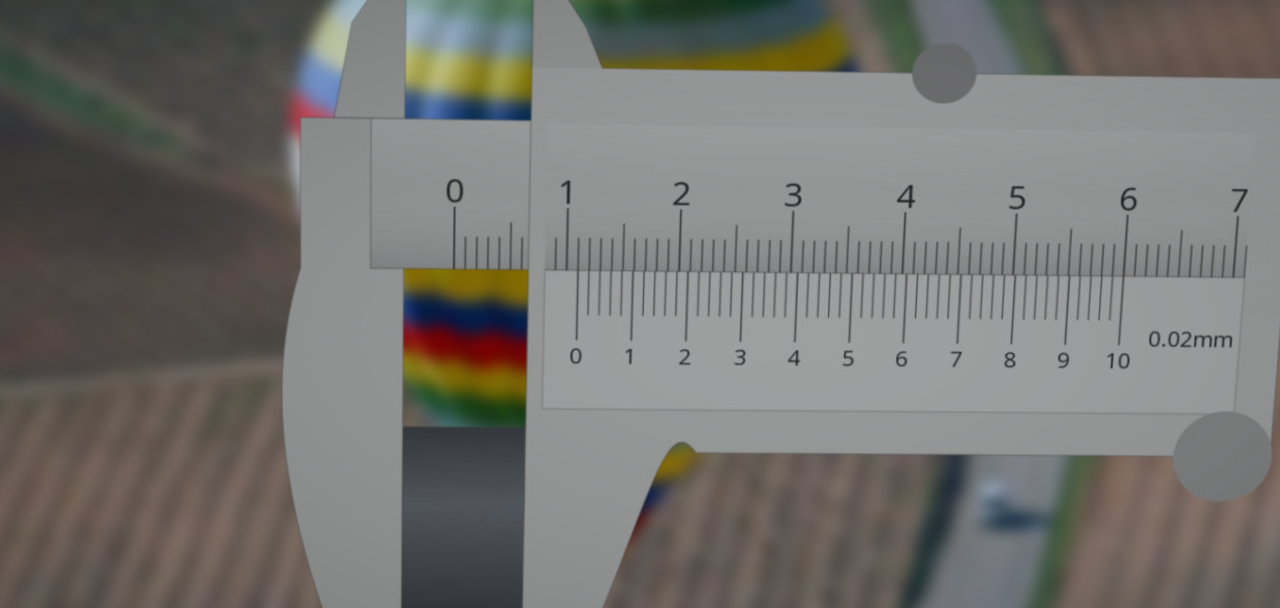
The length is 11.0 mm
